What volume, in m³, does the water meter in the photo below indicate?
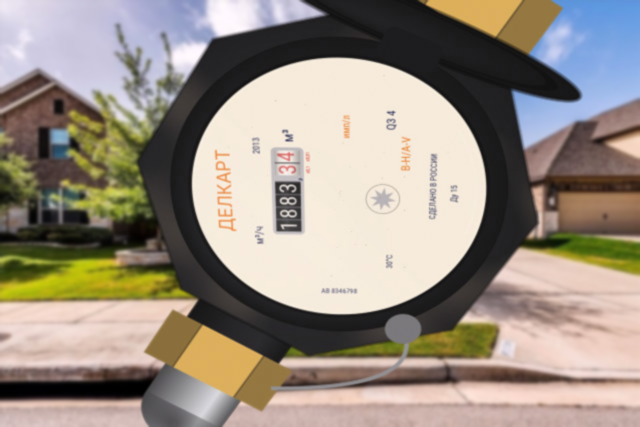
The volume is 1883.34 m³
